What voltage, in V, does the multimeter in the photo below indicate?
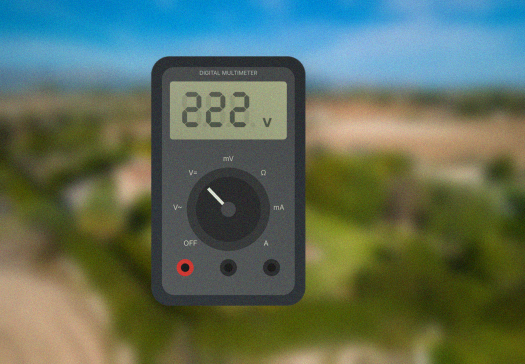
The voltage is 222 V
